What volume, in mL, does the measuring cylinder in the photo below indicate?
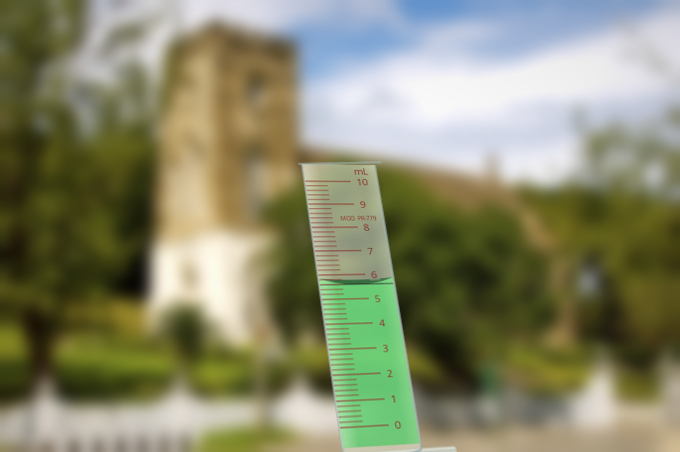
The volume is 5.6 mL
